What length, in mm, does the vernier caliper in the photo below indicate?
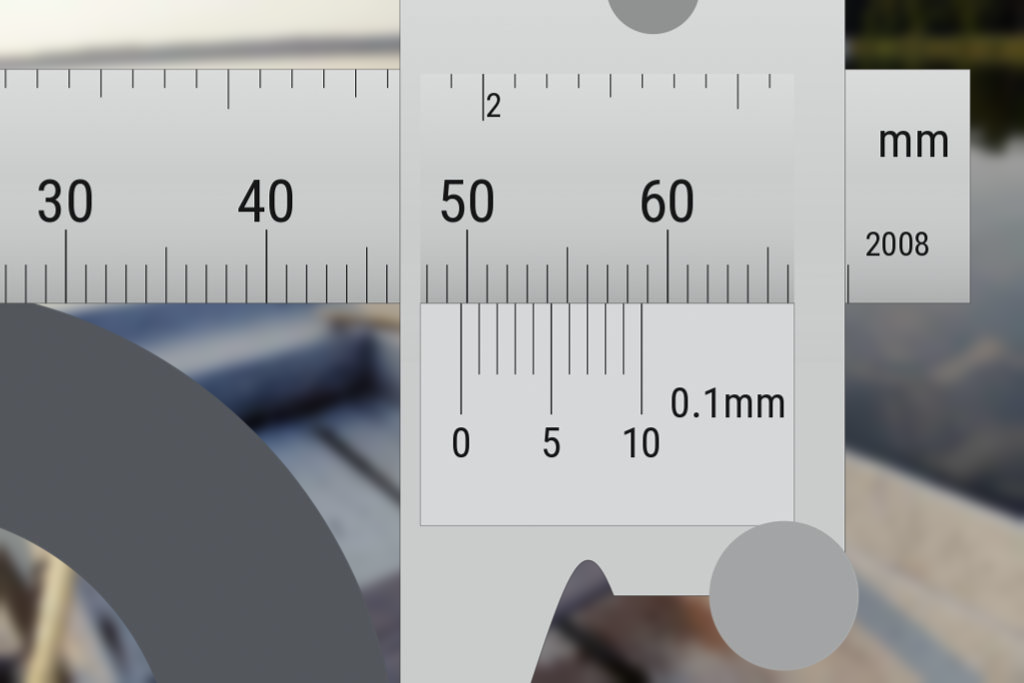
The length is 49.7 mm
